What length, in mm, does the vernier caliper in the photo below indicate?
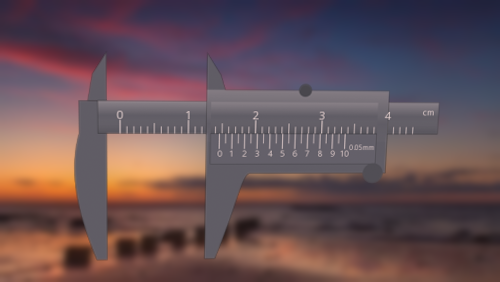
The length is 14.6 mm
